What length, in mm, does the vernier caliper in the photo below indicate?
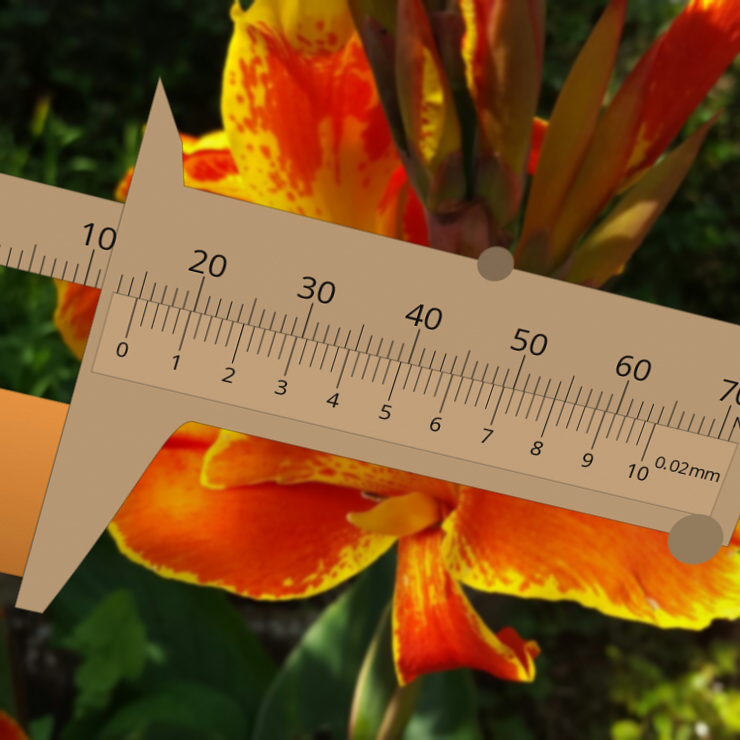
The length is 14.8 mm
